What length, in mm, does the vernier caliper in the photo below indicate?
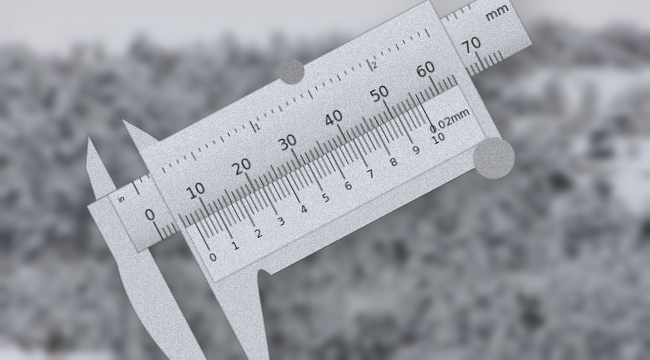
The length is 7.0 mm
